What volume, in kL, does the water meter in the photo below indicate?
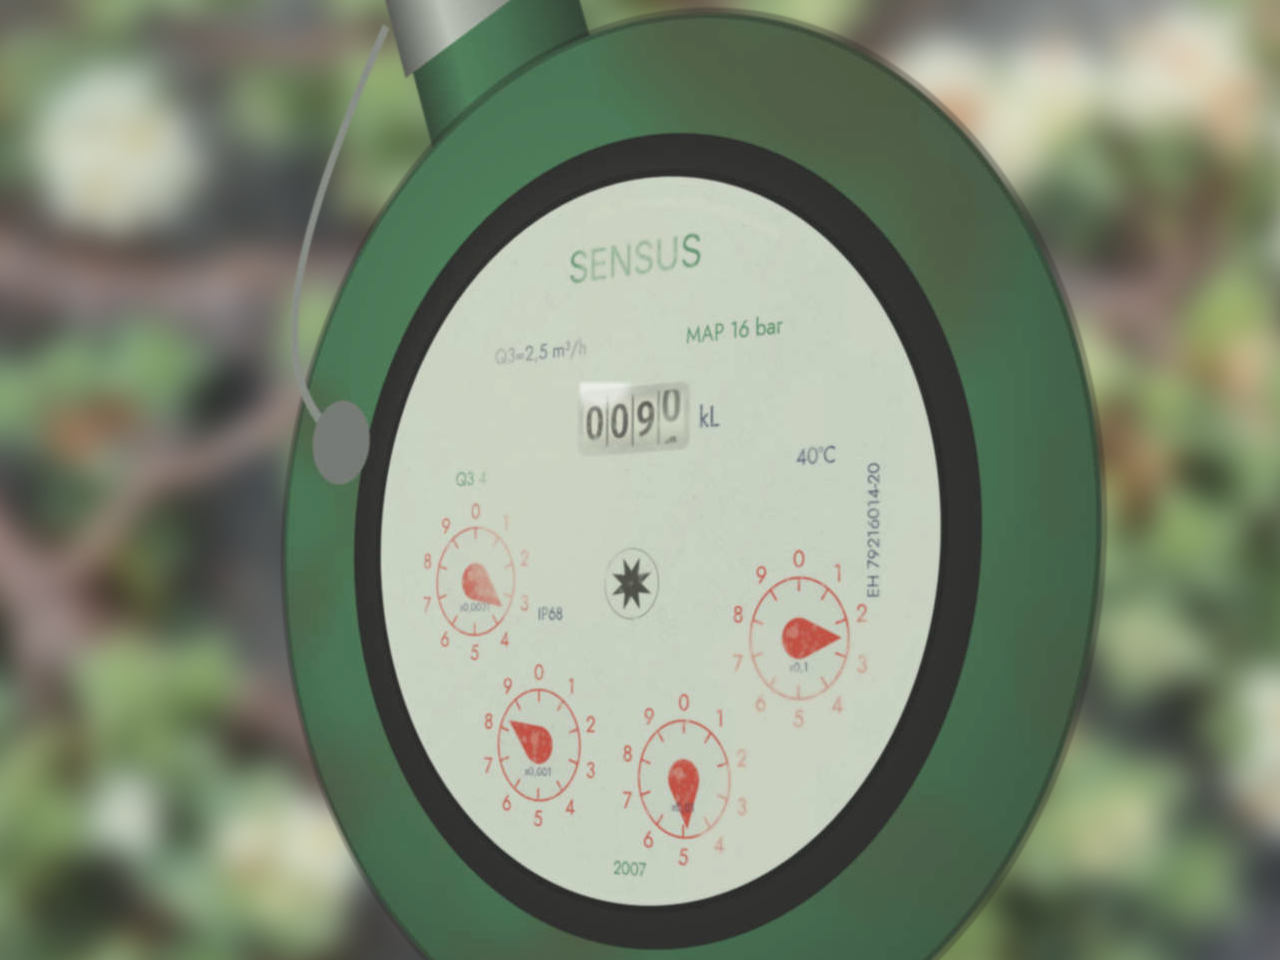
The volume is 90.2483 kL
